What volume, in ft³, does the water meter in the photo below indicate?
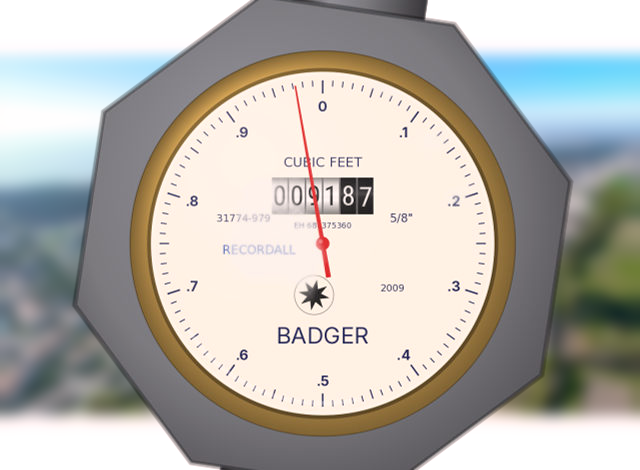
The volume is 9186.97 ft³
